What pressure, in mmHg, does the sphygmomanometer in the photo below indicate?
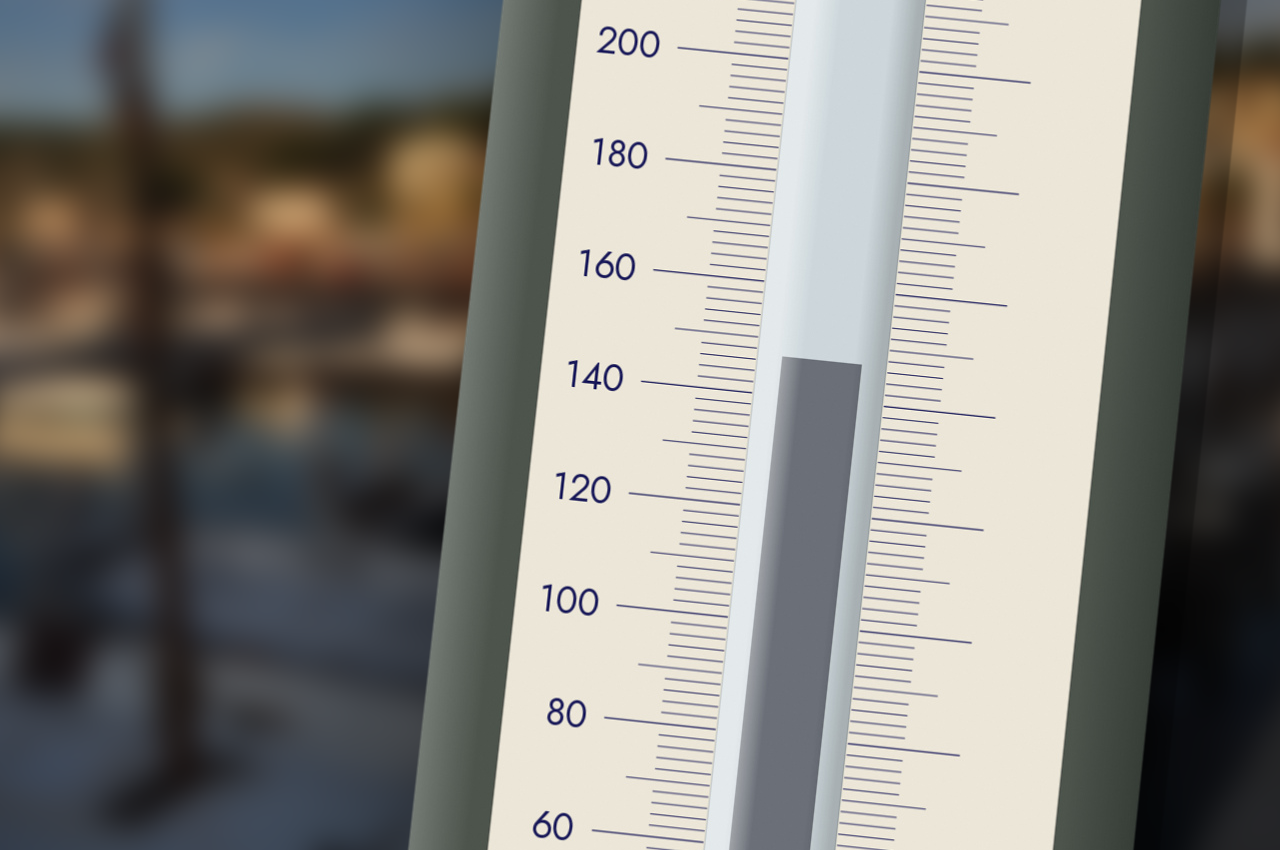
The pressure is 147 mmHg
